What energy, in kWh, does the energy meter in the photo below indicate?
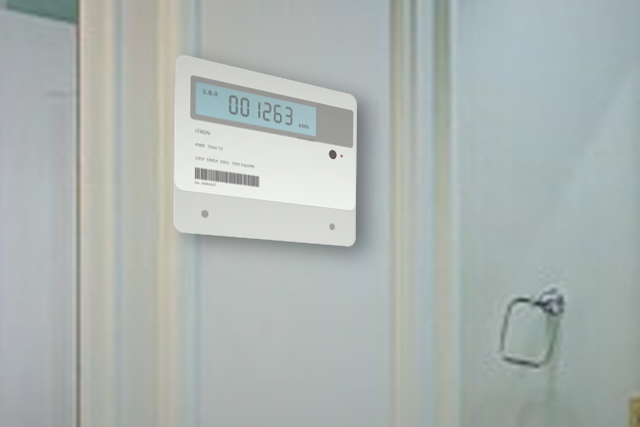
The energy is 1263 kWh
